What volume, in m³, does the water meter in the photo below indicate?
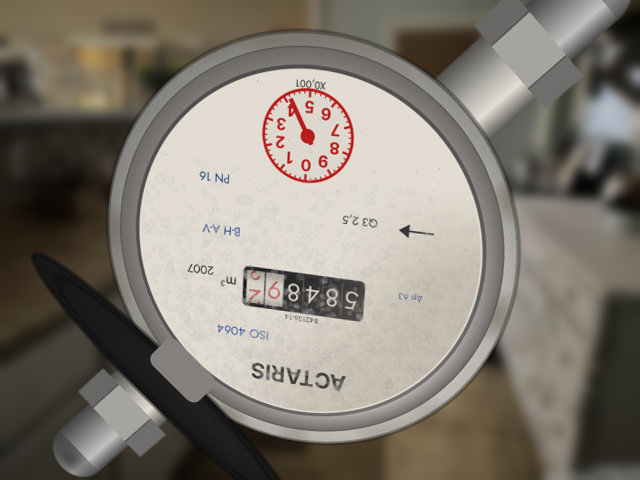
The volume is 5848.924 m³
